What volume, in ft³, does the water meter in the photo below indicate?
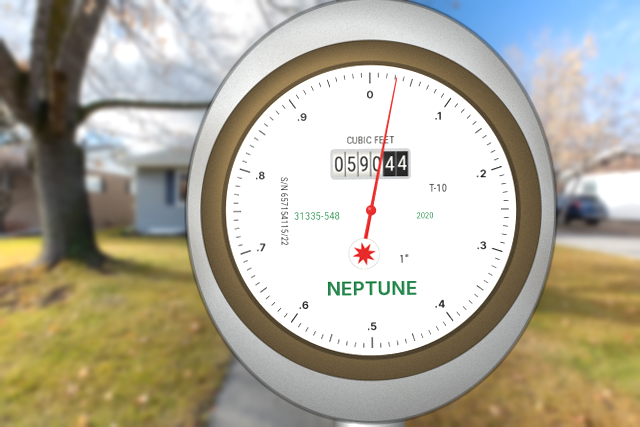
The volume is 59044.03 ft³
